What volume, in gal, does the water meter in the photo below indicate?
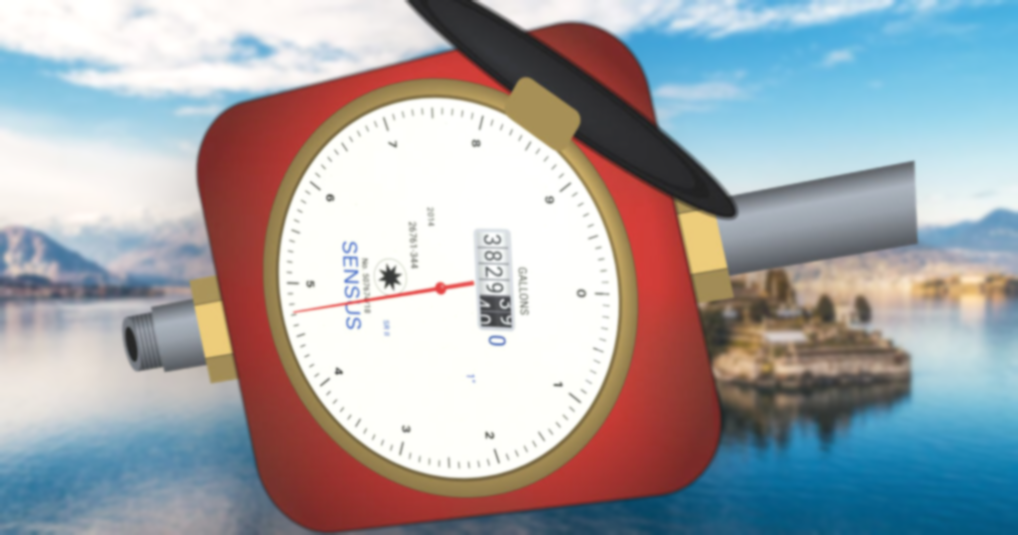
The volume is 3829394.7 gal
